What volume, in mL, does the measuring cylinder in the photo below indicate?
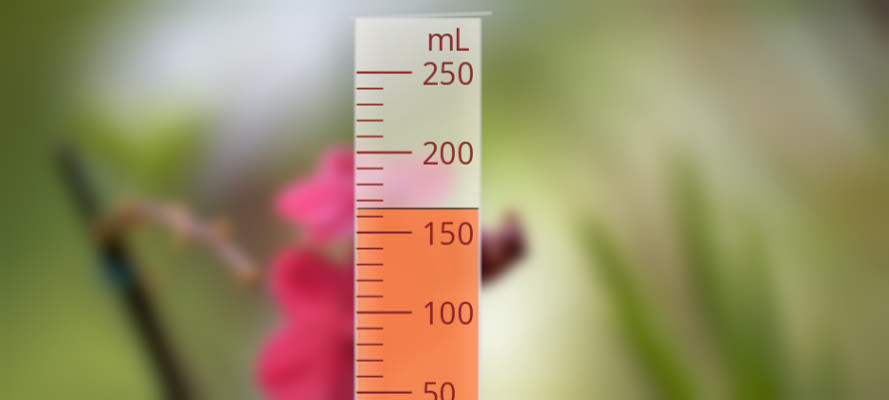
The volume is 165 mL
